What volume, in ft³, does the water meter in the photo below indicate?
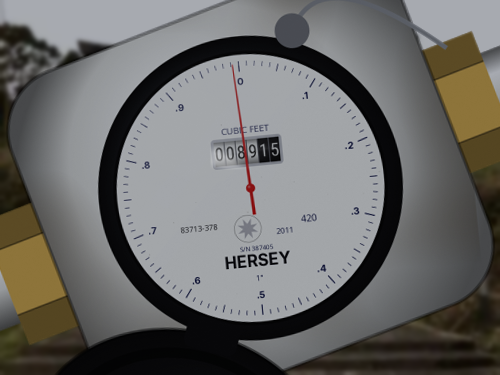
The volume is 8914.99 ft³
